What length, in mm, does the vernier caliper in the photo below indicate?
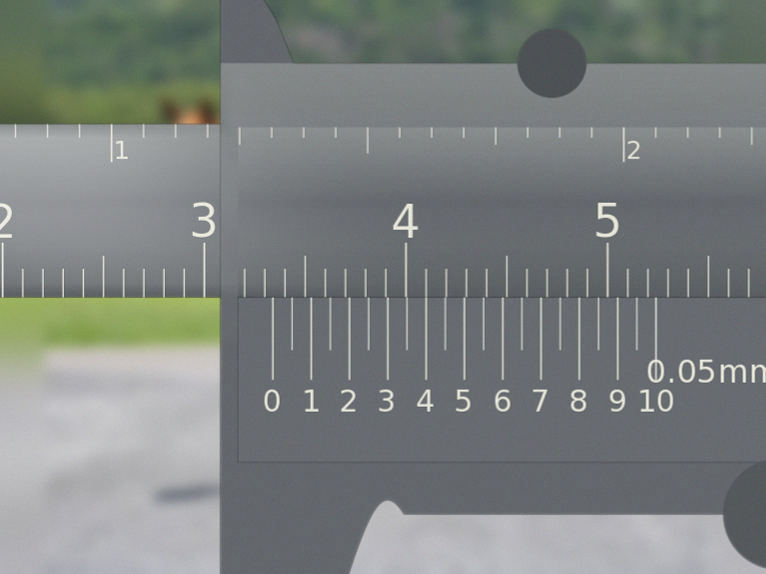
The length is 33.4 mm
